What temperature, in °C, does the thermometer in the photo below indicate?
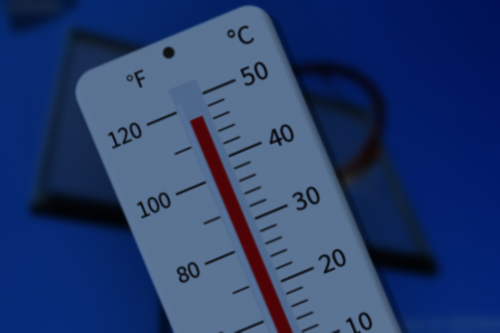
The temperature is 47 °C
